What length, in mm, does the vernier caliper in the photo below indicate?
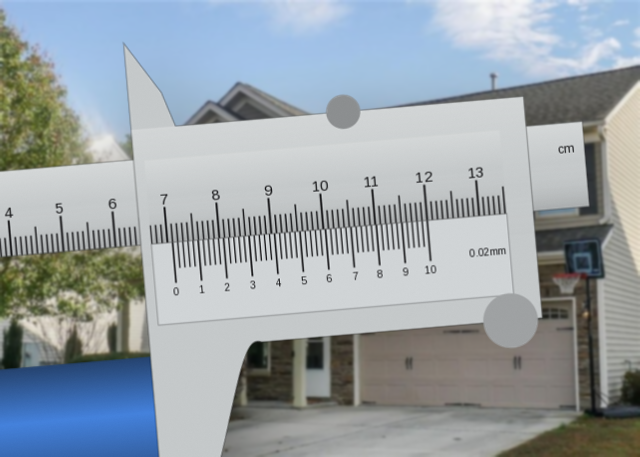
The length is 71.0 mm
